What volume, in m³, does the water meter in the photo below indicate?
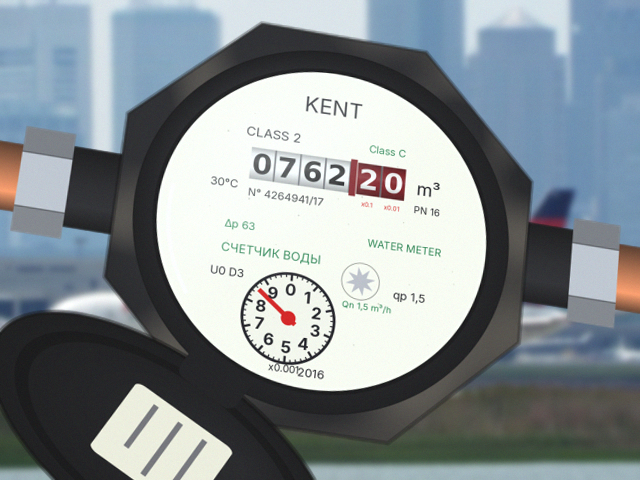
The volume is 762.208 m³
